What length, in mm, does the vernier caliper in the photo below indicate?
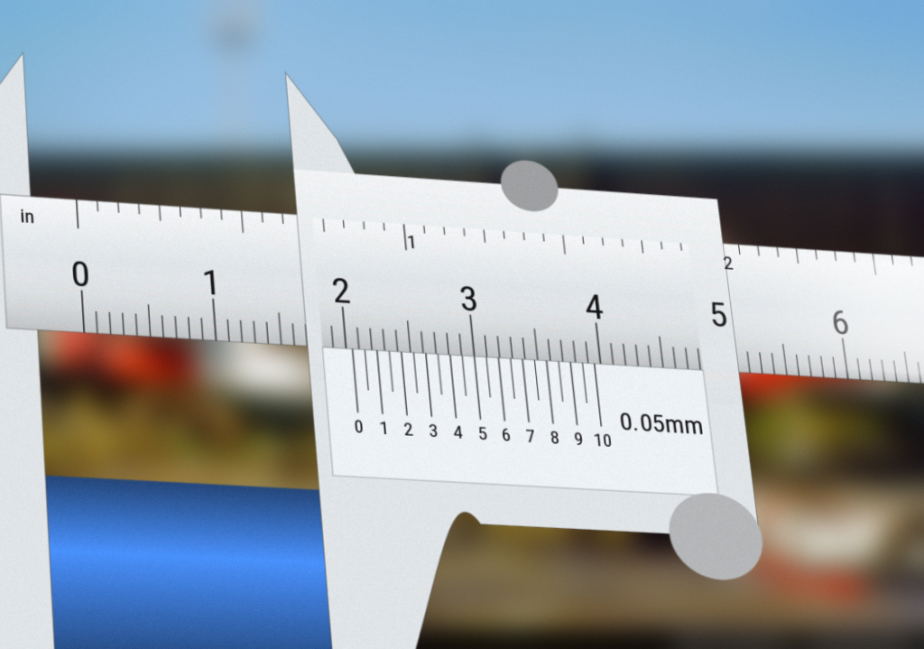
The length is 20.5 mm
